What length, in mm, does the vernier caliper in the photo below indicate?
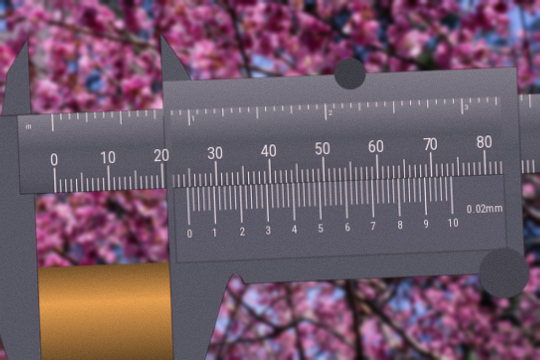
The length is 24.6 mm
